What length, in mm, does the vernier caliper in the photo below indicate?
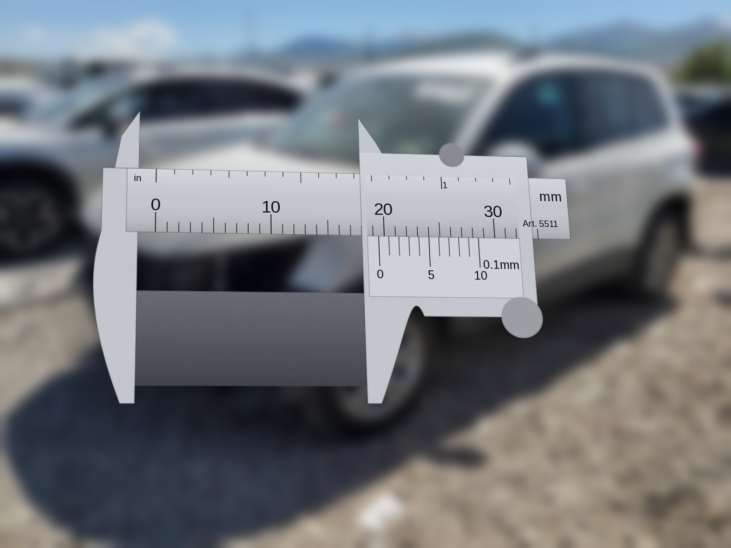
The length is 19.5 mm
